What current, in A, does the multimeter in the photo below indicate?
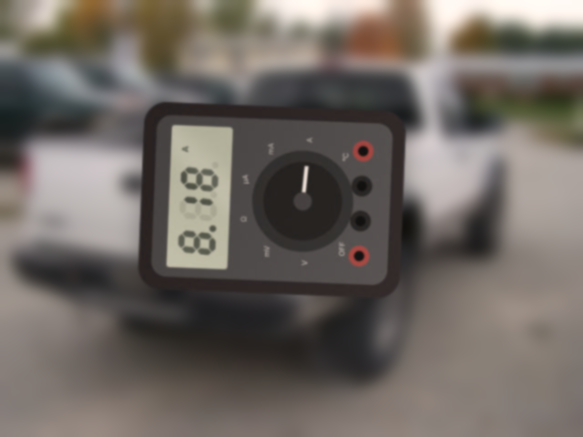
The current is 8.18 A
